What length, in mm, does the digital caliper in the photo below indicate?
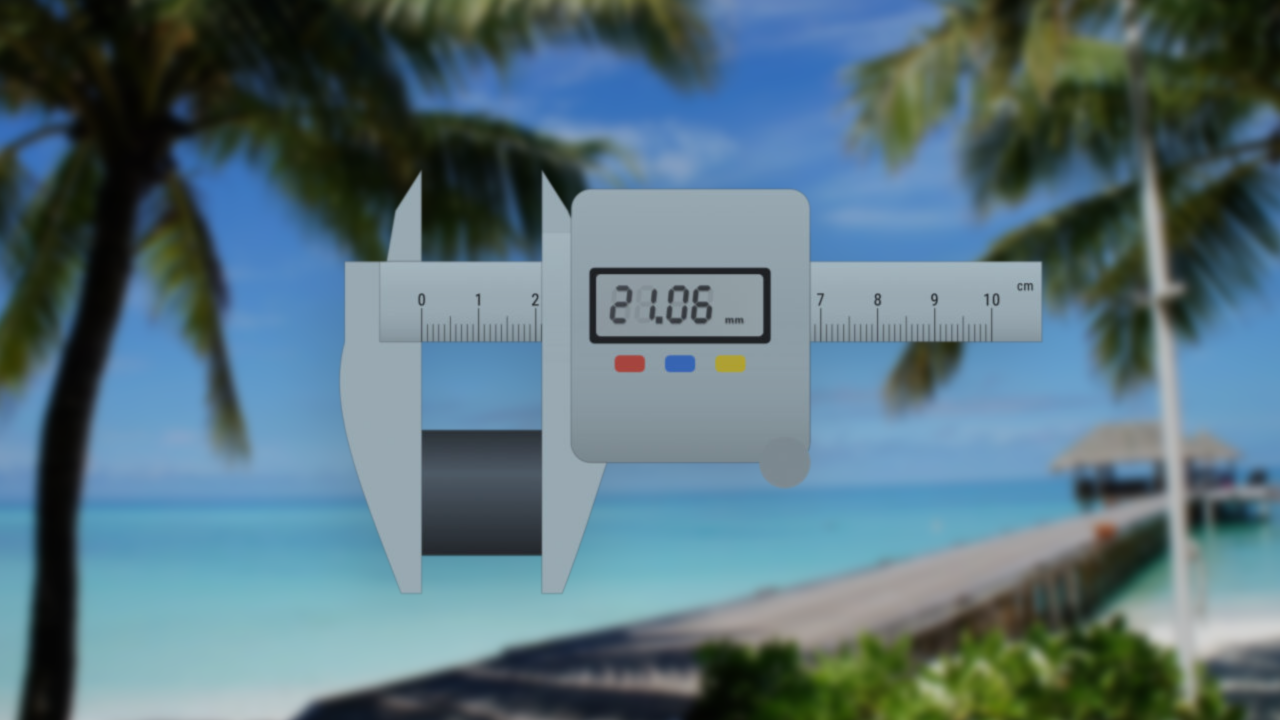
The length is 21.06 mm
